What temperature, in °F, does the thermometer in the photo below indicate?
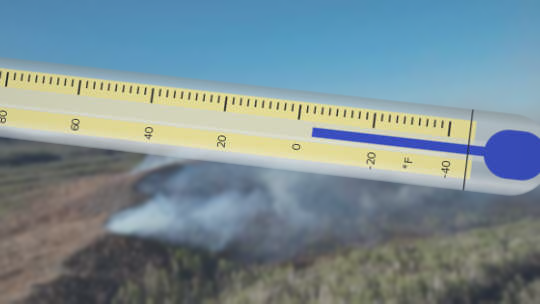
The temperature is -4 °F
